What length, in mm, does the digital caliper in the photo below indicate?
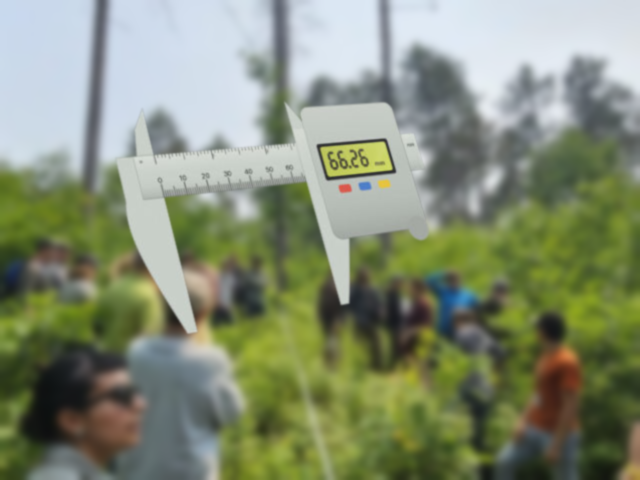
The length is 66.26 mm
